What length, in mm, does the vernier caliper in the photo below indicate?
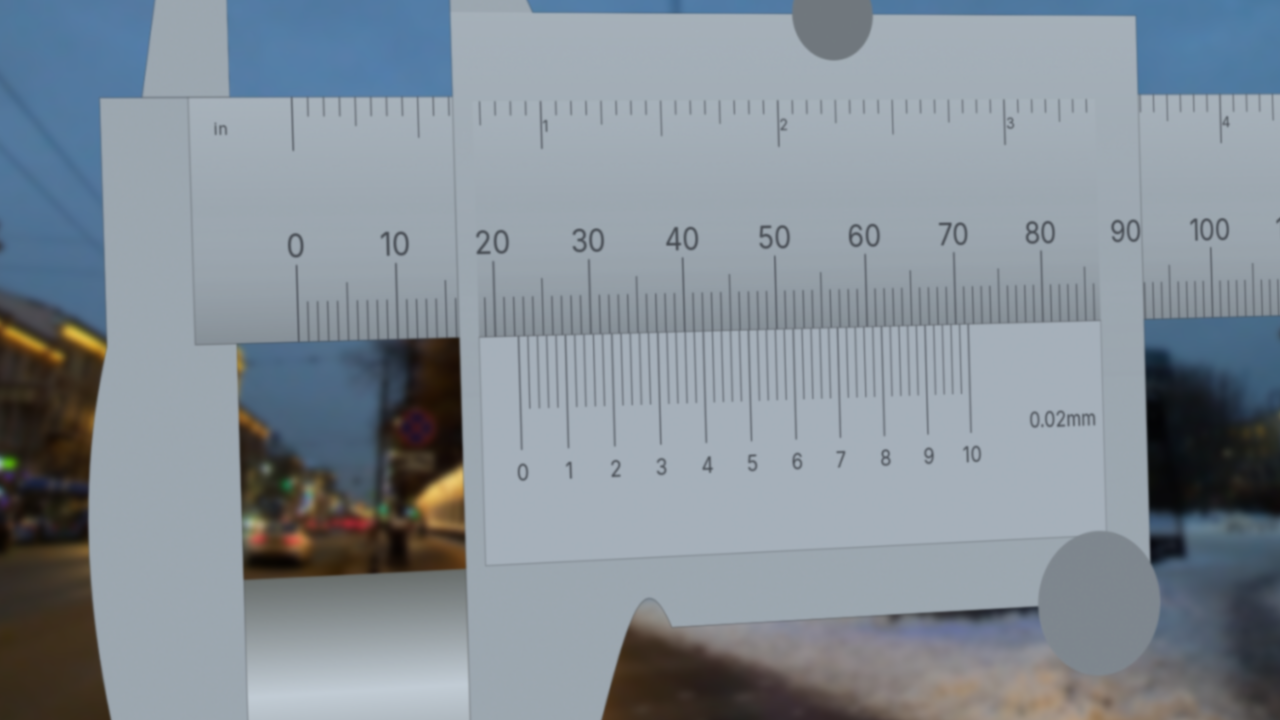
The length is 22.4 mm
